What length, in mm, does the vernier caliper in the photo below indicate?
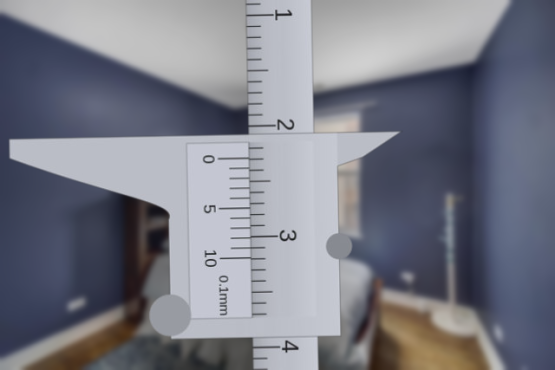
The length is 22.9 mm
